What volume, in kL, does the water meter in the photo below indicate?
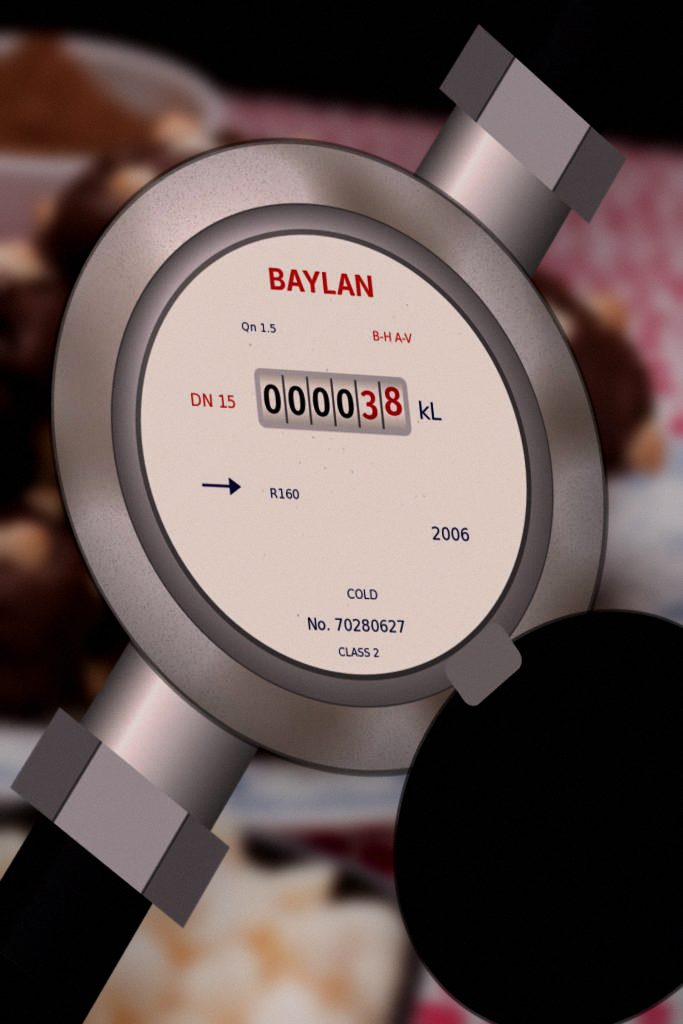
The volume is 0.38 kL
